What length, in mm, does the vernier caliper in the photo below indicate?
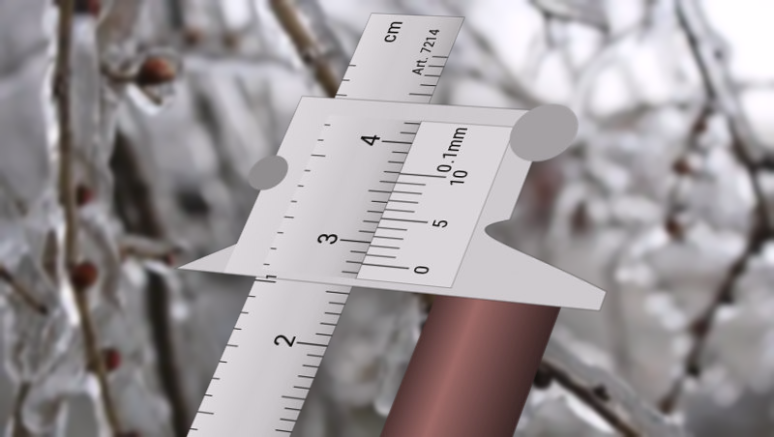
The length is 27.9 mm
